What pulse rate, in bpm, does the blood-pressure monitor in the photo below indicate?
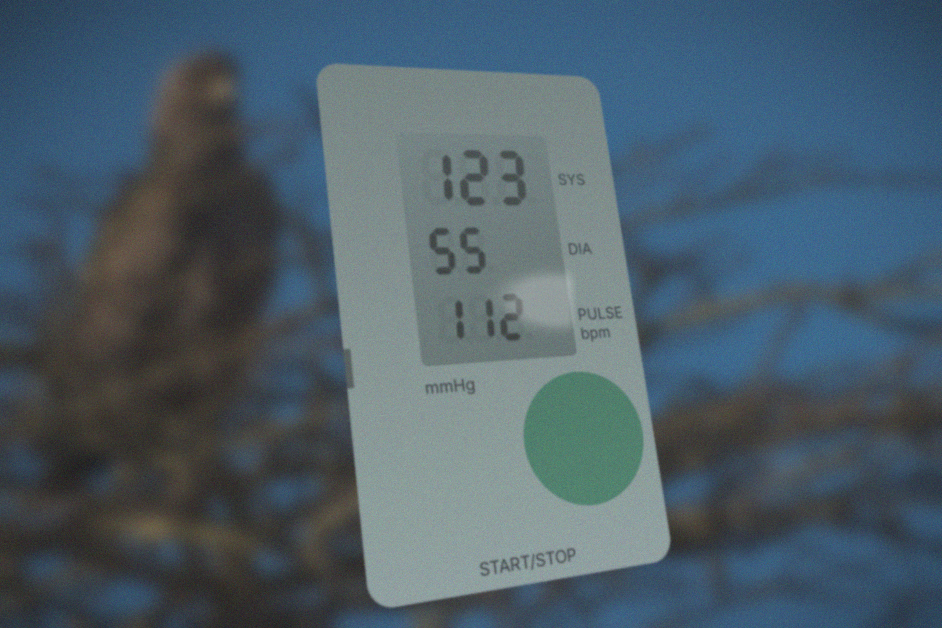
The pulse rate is 112 bpm
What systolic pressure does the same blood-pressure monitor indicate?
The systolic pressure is 123 mmHg
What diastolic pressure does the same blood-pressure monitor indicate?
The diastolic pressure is 55 mmHg
